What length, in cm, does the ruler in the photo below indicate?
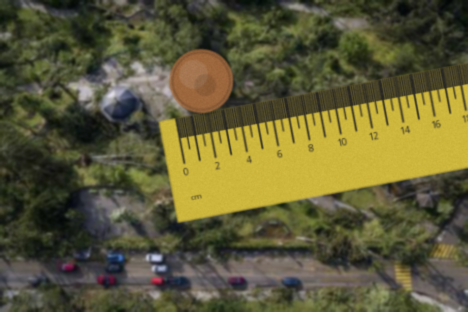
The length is 4 cm
